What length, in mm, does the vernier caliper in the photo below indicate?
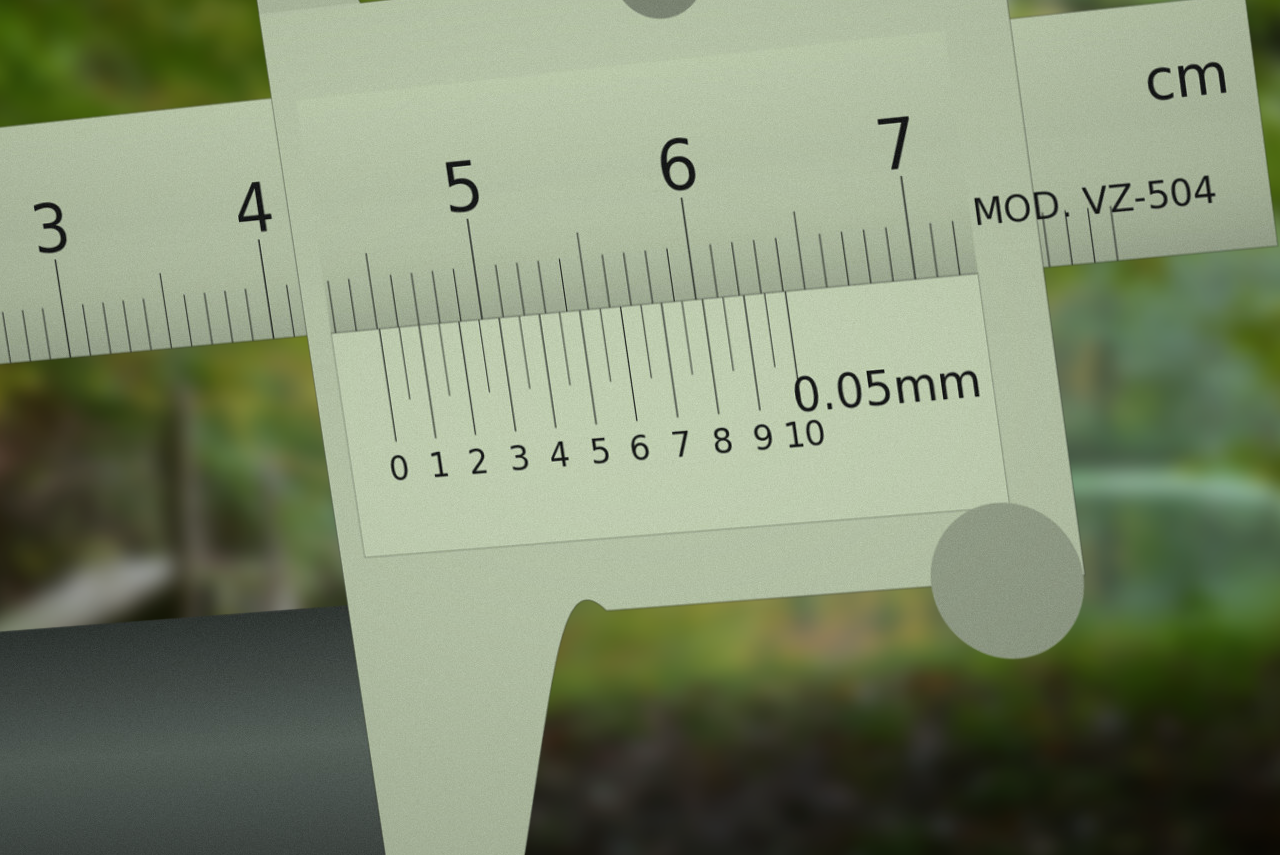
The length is 45.1 mm
